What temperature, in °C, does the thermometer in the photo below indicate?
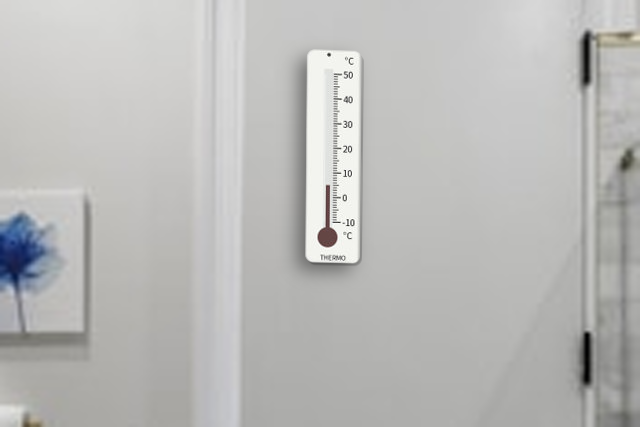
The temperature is 5 °C
